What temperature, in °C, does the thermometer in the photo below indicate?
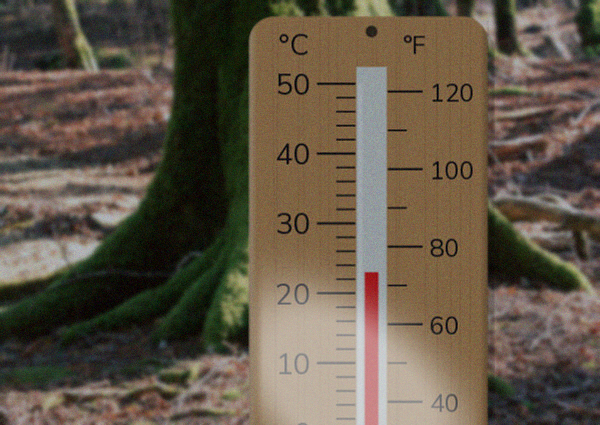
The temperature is 23 °C
